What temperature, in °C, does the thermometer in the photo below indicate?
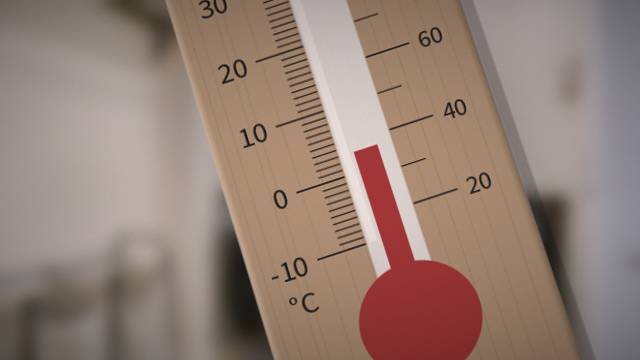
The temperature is 3 °C
